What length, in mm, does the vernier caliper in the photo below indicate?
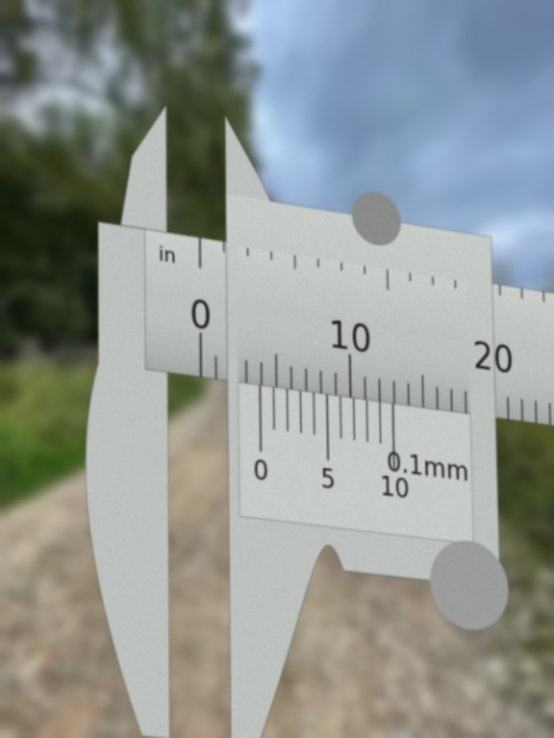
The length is 3.9 mm
